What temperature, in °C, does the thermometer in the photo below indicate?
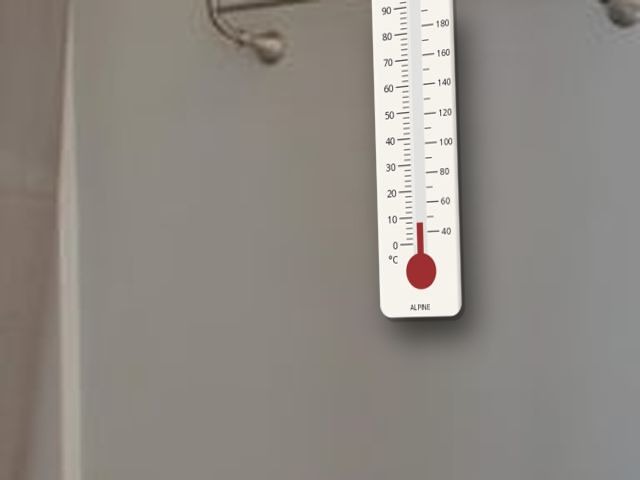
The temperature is 8 °C
